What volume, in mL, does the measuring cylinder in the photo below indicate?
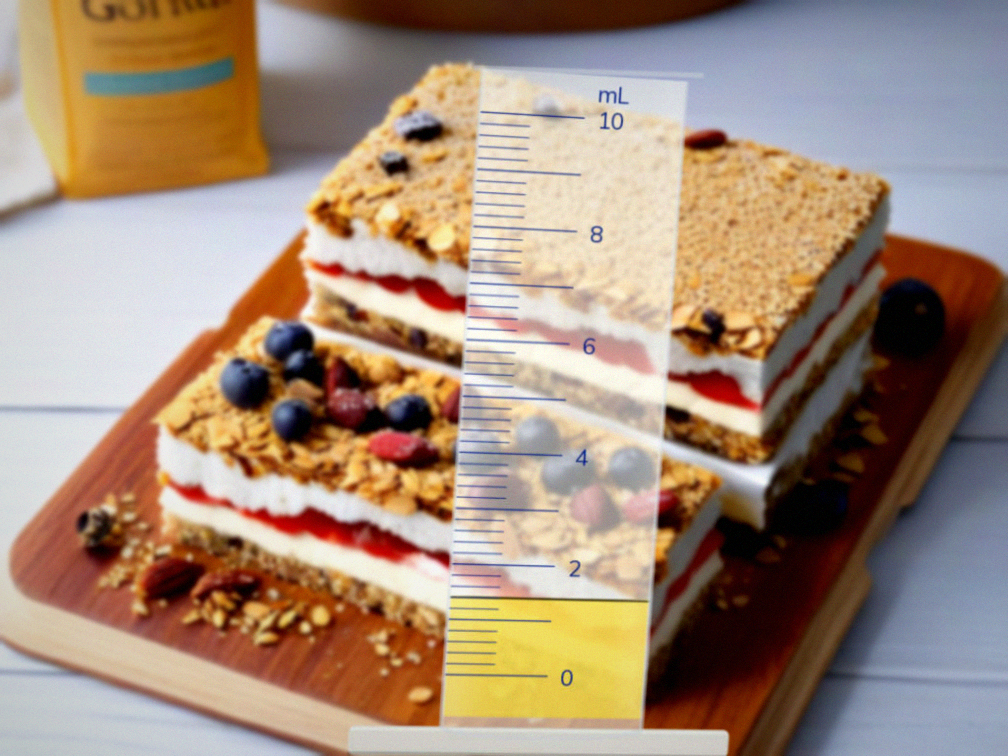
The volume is 1.4 mL
